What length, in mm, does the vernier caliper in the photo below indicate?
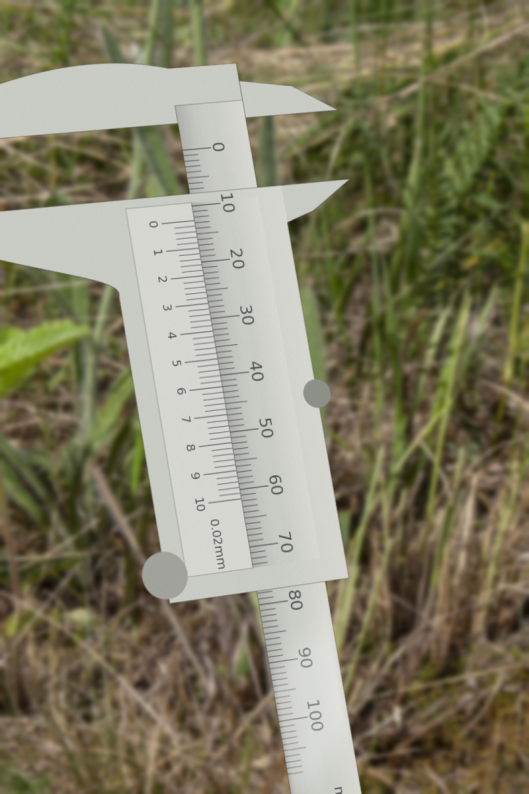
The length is 12.6 mm
